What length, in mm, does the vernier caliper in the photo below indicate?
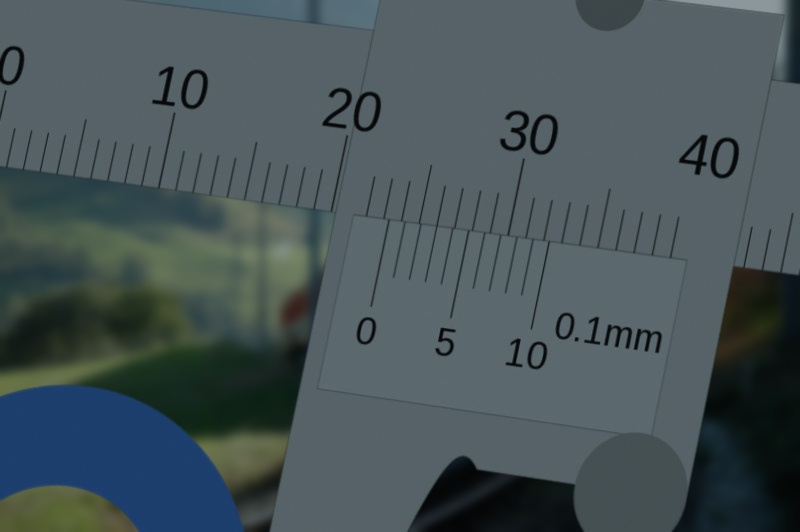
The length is 23.3 mm
